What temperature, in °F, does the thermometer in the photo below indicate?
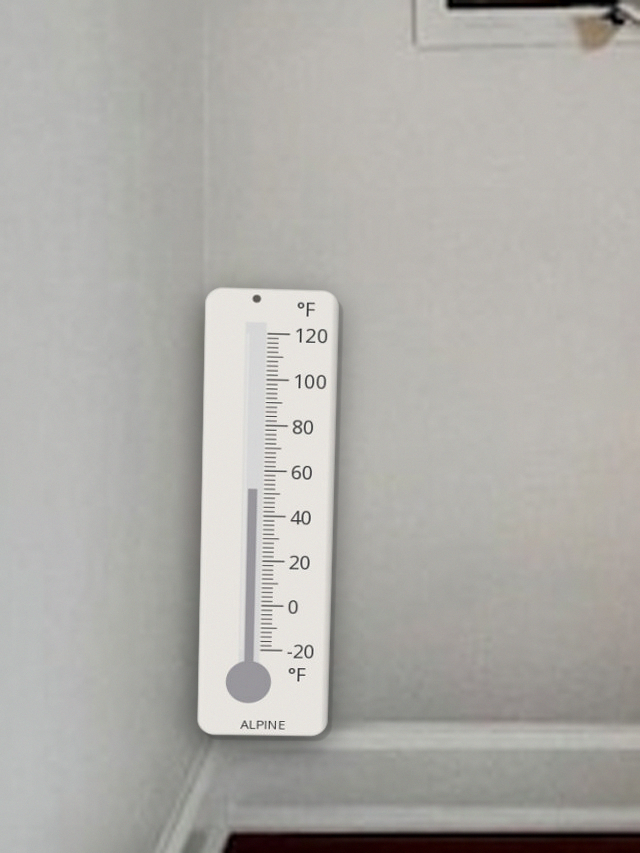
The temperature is 52 °F
